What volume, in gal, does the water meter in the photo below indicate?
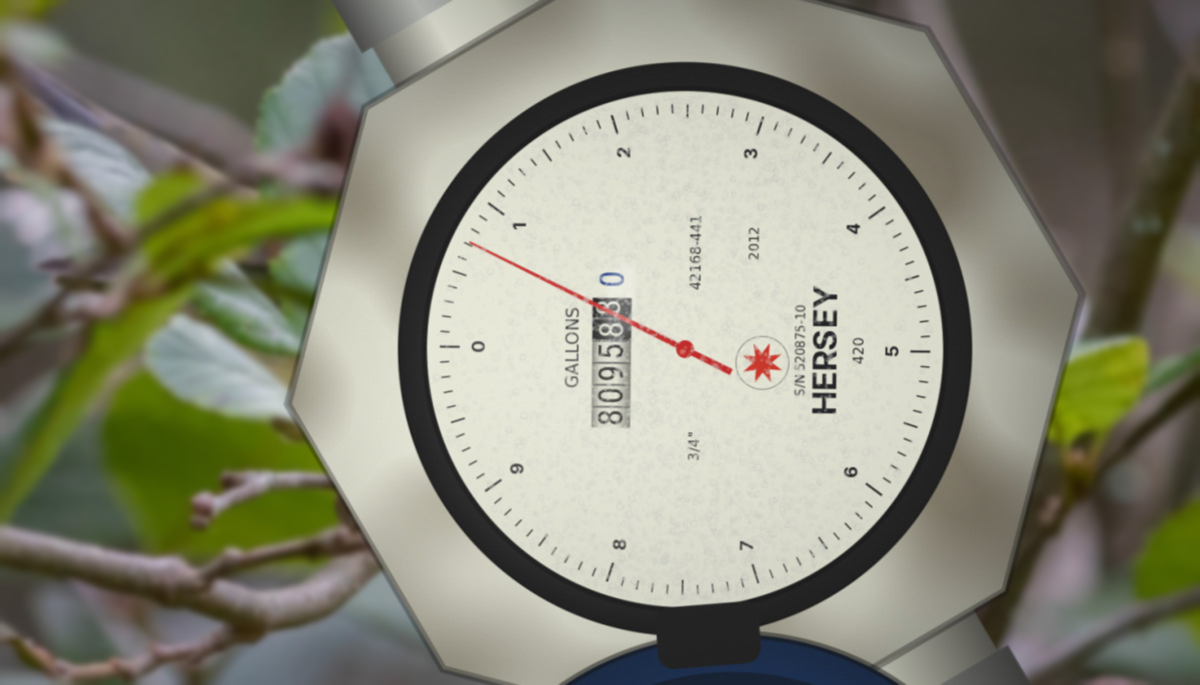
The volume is 8095880.7 gal
